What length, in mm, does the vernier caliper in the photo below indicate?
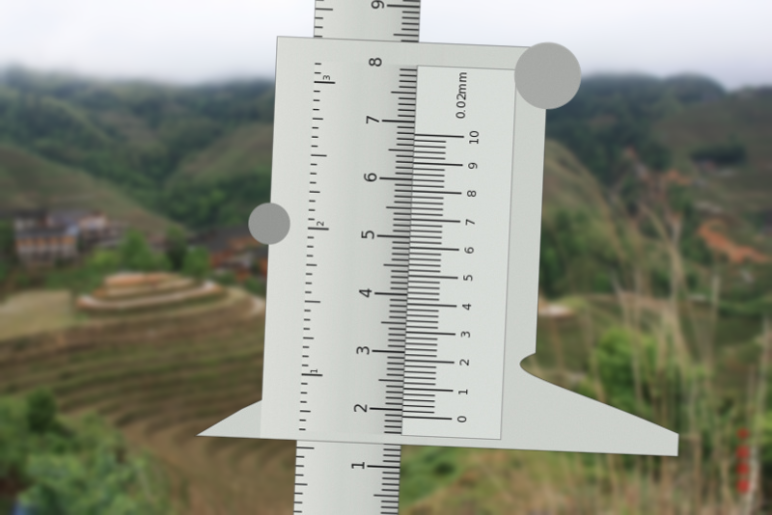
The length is 18.8 mm
